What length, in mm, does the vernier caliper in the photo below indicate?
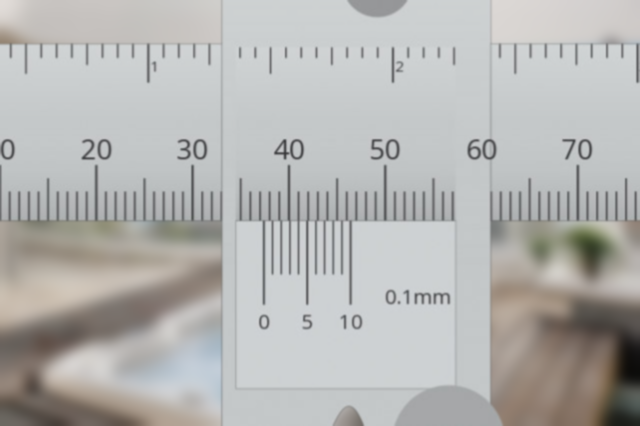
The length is 37.4 mm
